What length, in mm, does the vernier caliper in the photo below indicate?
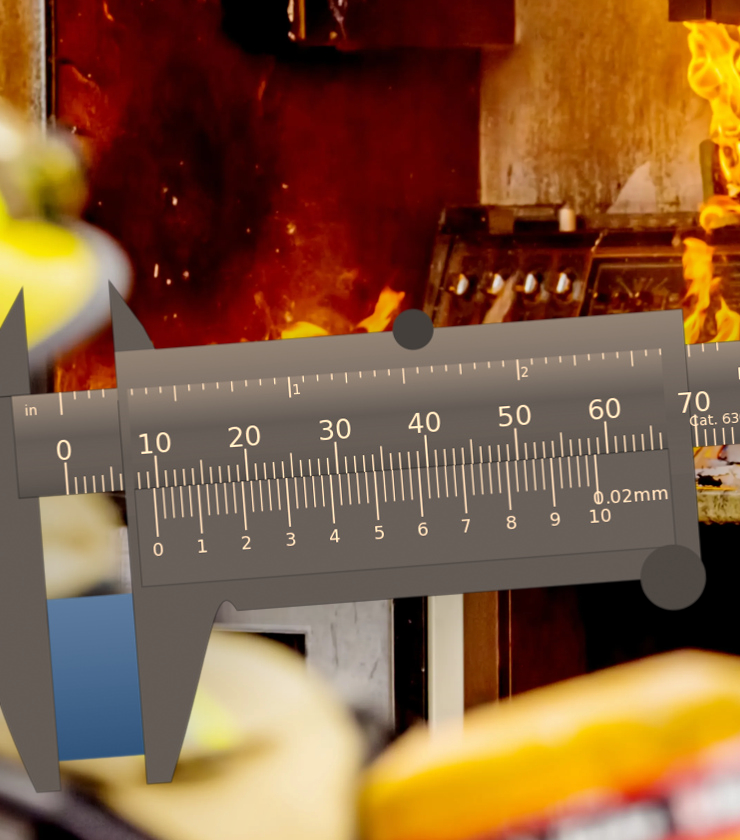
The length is 9.6 mm
